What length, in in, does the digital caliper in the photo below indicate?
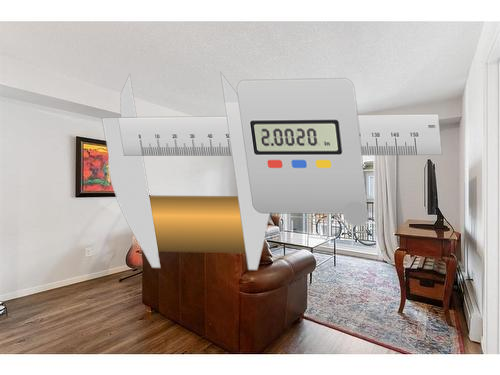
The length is 2.0020 in
